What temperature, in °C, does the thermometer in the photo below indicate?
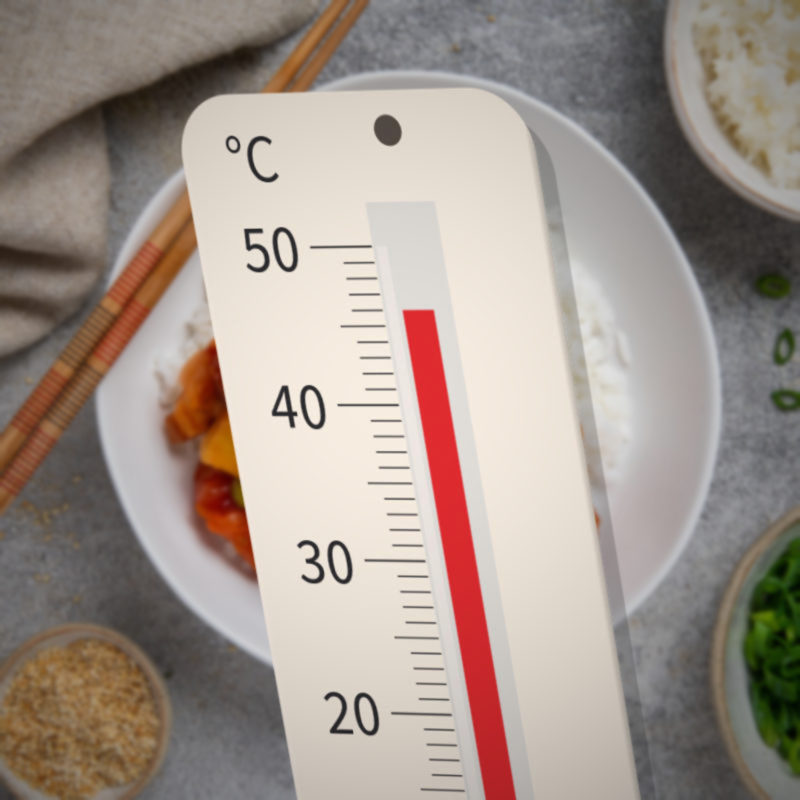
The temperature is 46 °C
